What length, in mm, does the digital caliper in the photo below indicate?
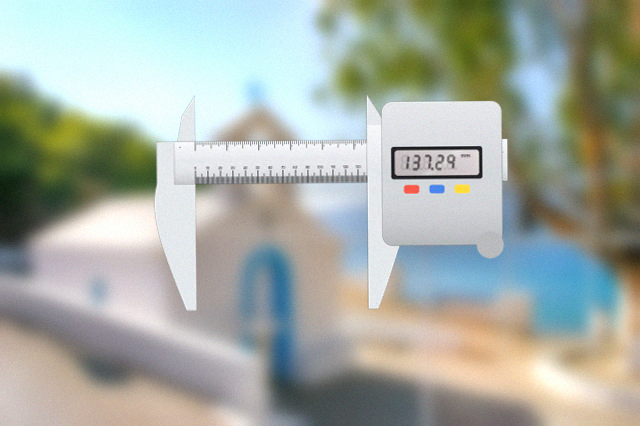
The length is 137.29 mm
